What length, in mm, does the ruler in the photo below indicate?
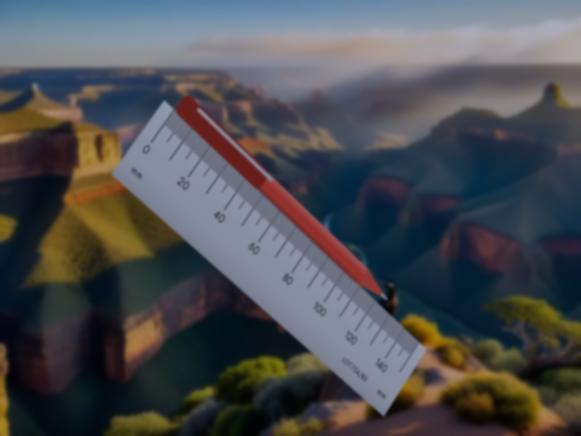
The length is 125 mm
